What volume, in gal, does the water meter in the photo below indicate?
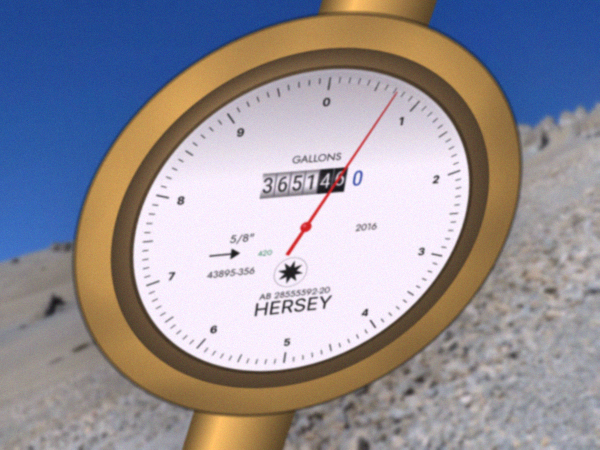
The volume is 3651460.7 gal
